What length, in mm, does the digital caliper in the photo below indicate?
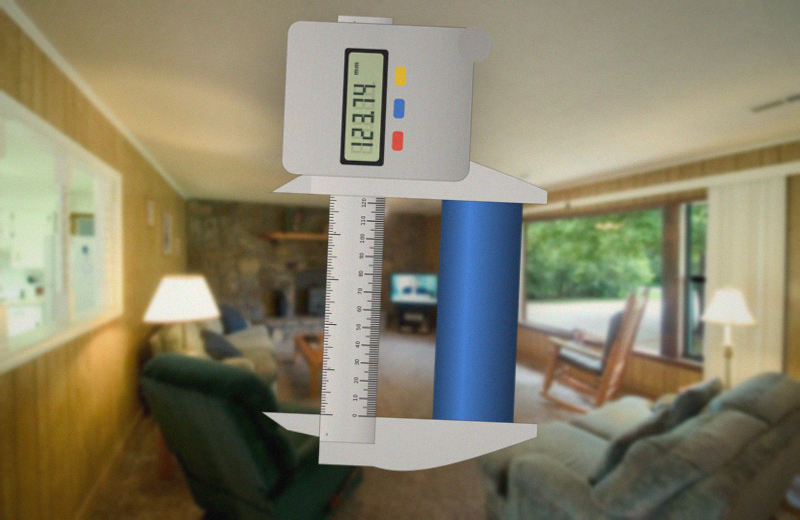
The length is 123.74 mm
